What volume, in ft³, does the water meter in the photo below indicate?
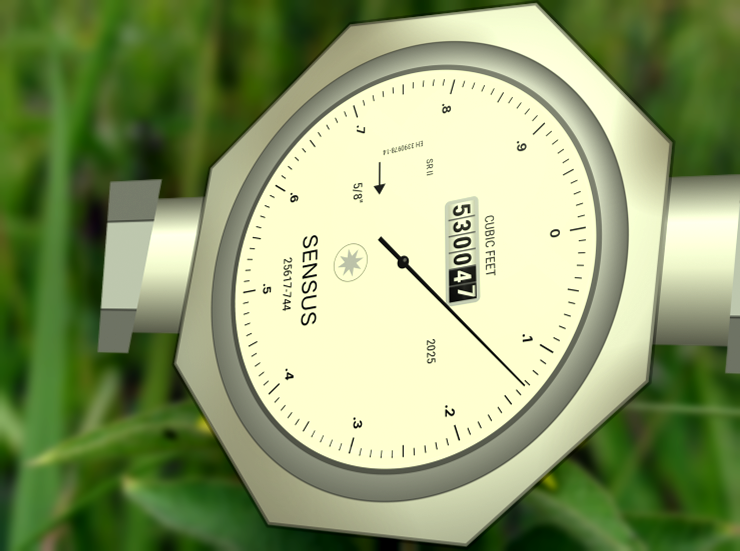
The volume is 530047.13 ft³
